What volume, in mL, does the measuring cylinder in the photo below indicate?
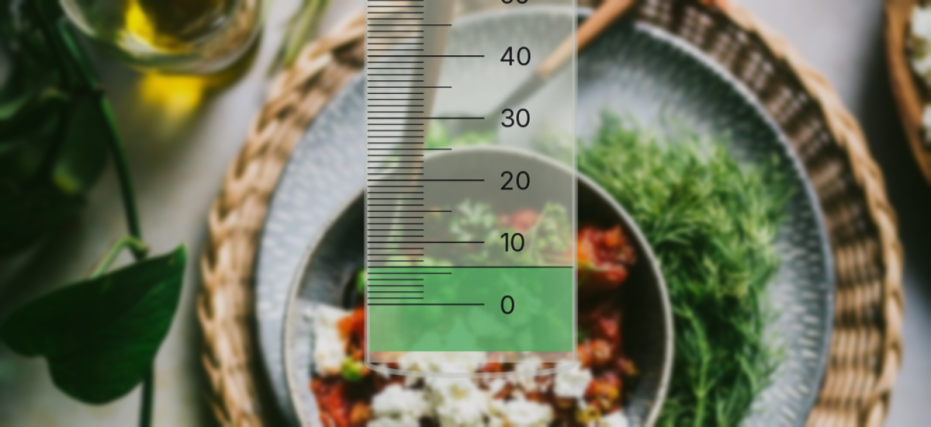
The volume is 6 mL
